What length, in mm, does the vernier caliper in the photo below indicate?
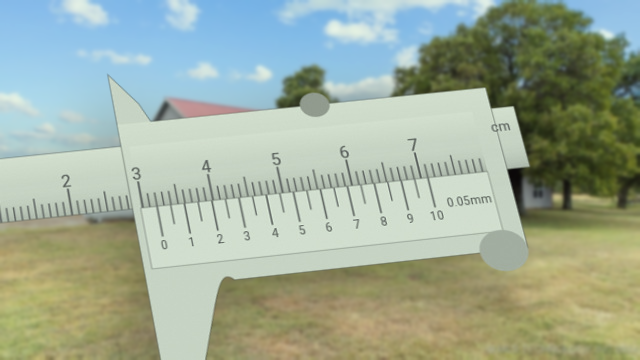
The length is 32.0 mm
